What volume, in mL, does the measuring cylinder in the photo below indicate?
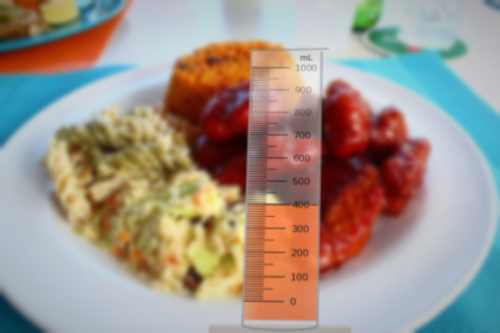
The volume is 400 mL
